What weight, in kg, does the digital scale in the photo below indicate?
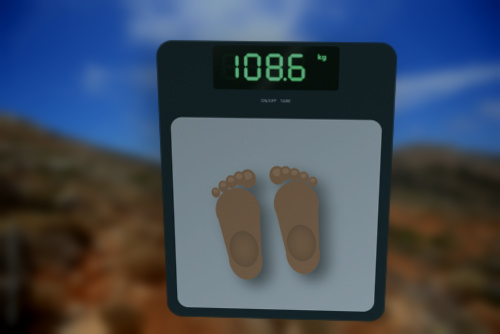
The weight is 108.6 kg
